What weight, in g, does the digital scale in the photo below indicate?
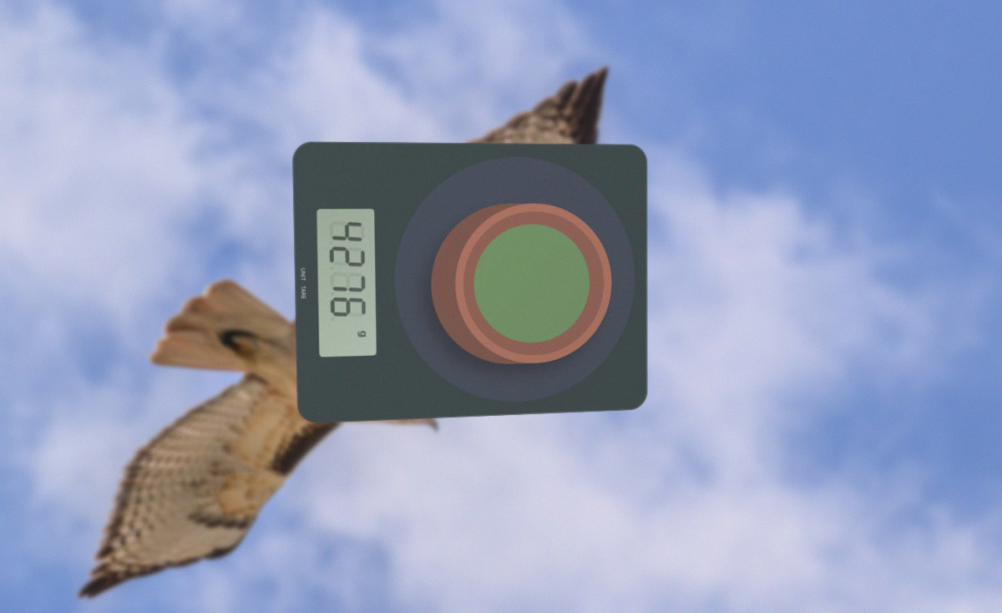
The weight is 4276 g
